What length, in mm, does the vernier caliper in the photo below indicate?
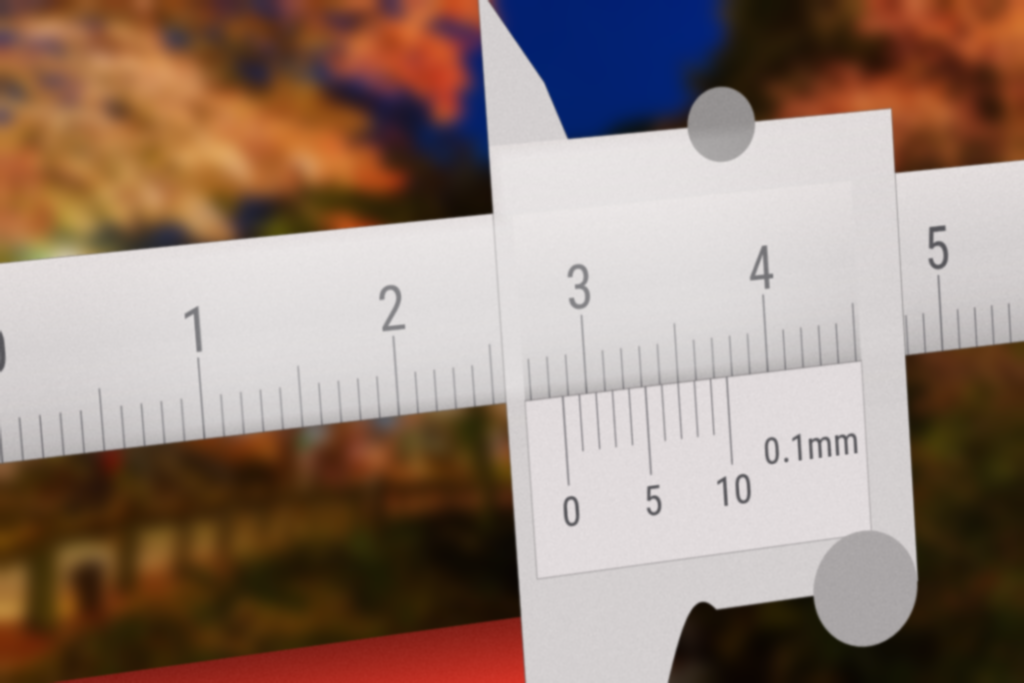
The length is 28.7 mm
